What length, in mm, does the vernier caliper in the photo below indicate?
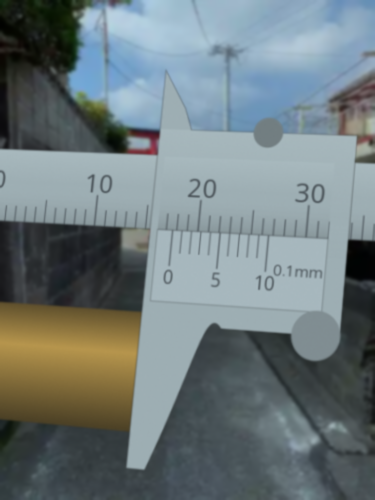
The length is 17.6 mm
